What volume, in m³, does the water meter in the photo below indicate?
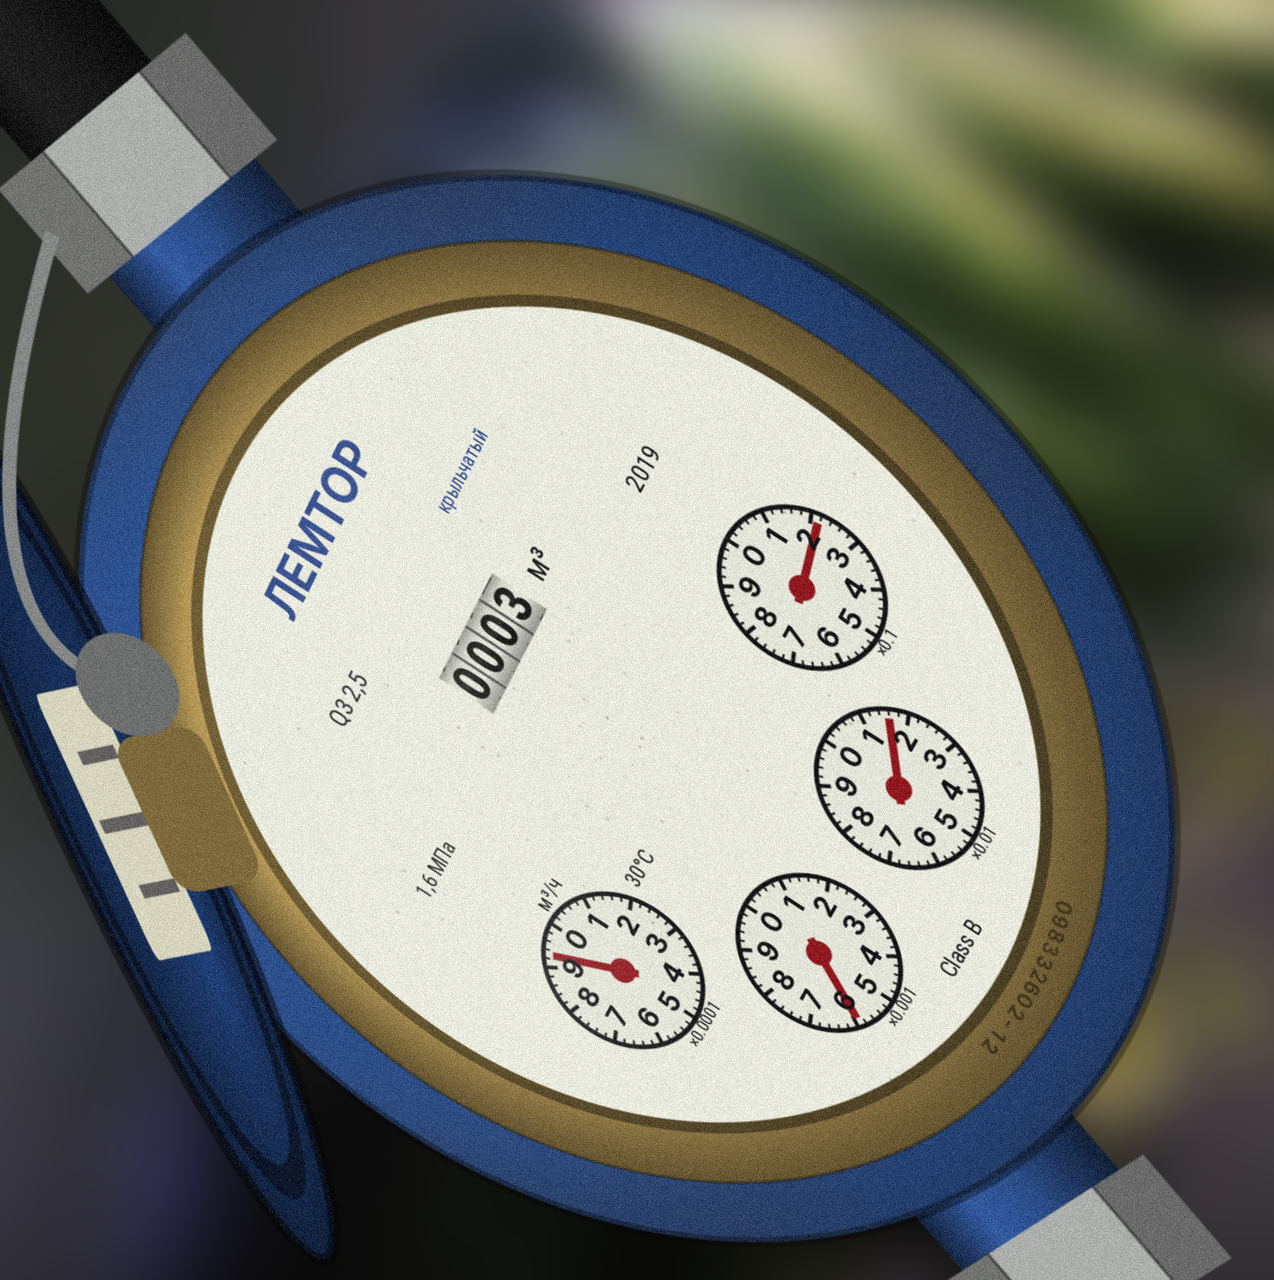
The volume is 3.2159 m³
